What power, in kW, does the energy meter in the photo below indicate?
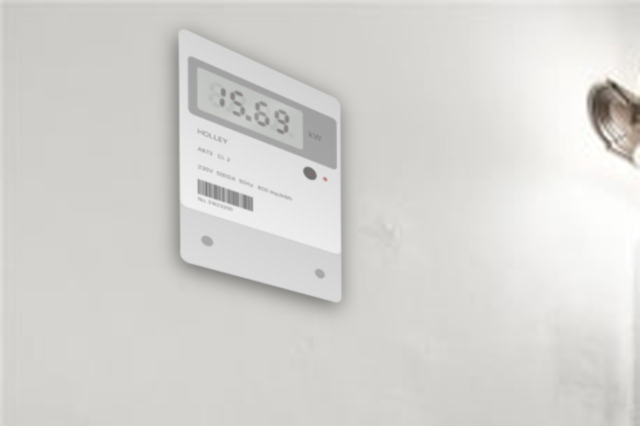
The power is 15.69 kW
